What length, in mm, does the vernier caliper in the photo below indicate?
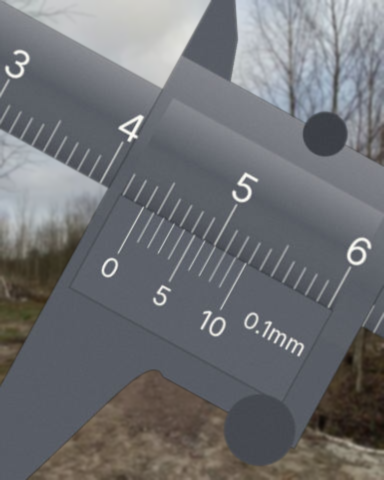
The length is 43.8 mm
